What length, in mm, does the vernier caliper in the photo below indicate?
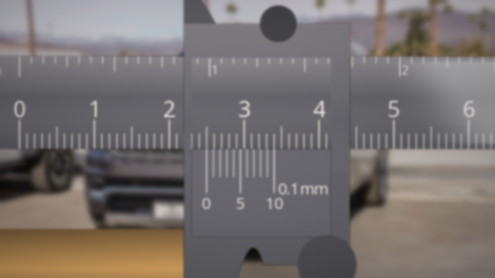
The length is 25.0 mm
